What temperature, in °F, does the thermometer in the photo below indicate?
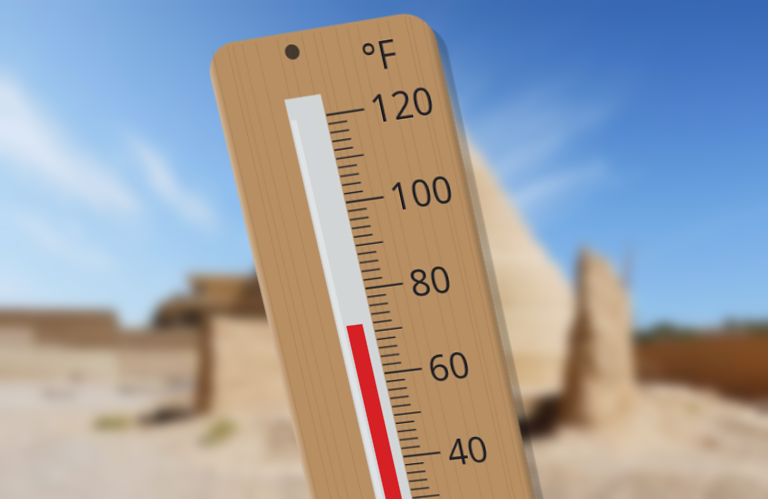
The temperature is 72 °F
